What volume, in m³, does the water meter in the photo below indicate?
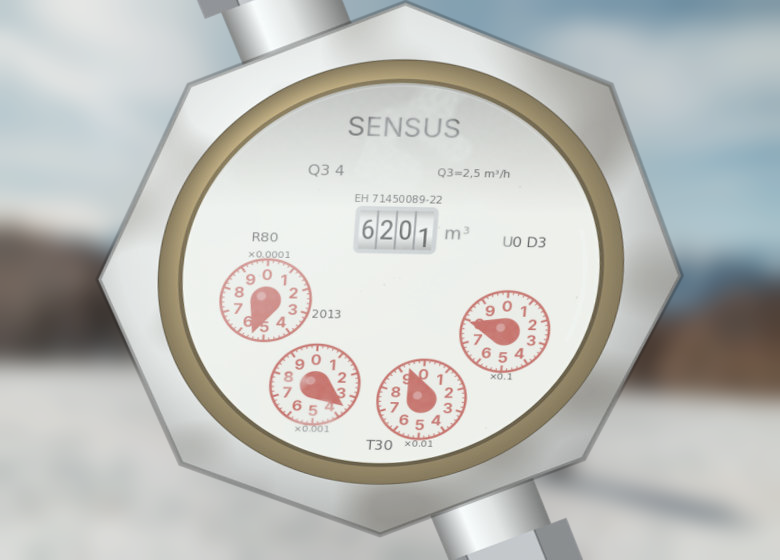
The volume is 6200.7935 m³
